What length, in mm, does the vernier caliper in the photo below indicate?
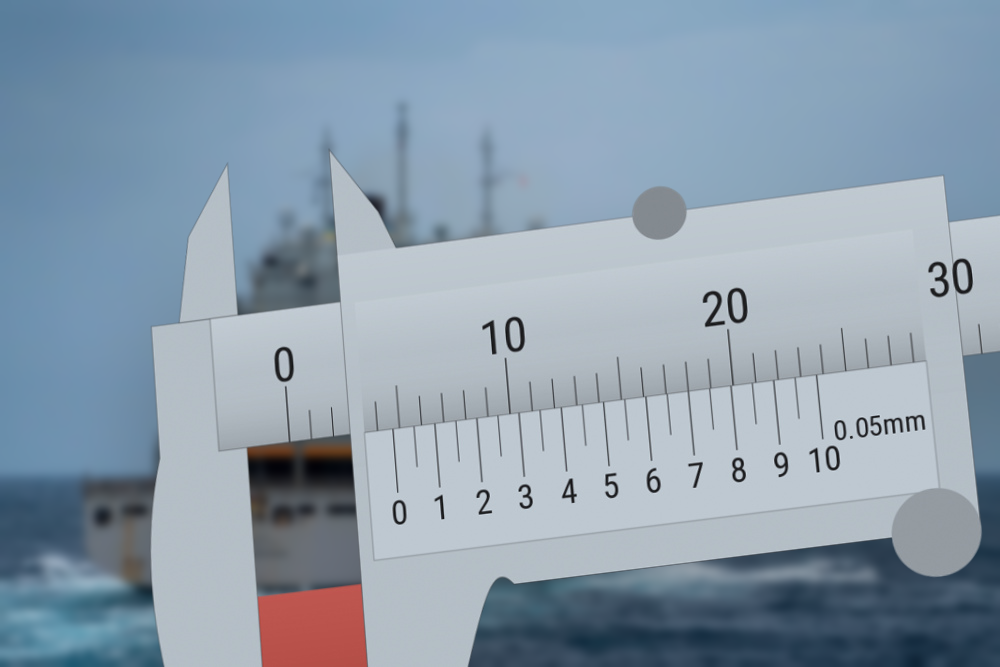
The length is 4.7 mm
